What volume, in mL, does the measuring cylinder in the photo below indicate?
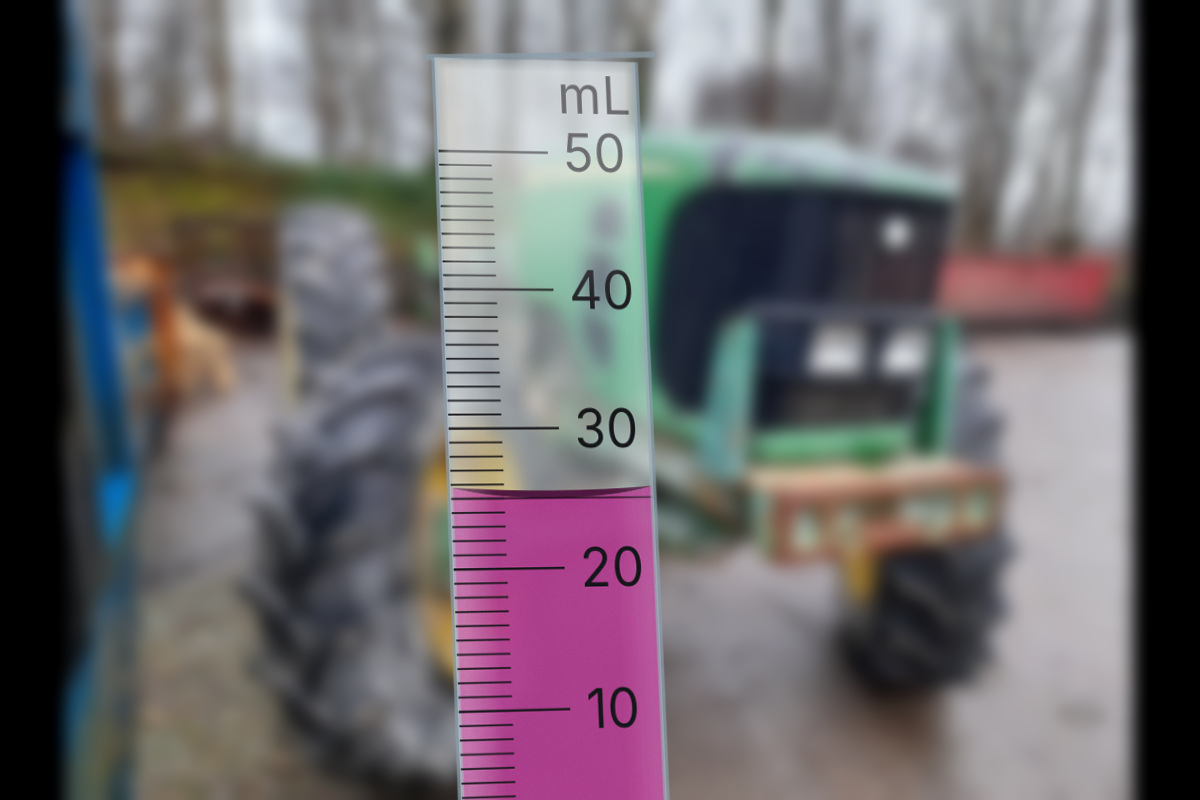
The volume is 25 mL
